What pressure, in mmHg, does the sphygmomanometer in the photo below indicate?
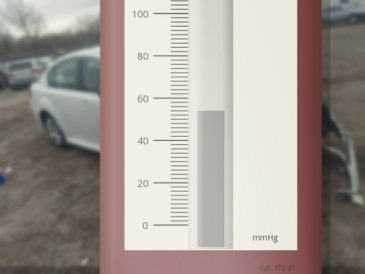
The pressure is 54 mmHg
